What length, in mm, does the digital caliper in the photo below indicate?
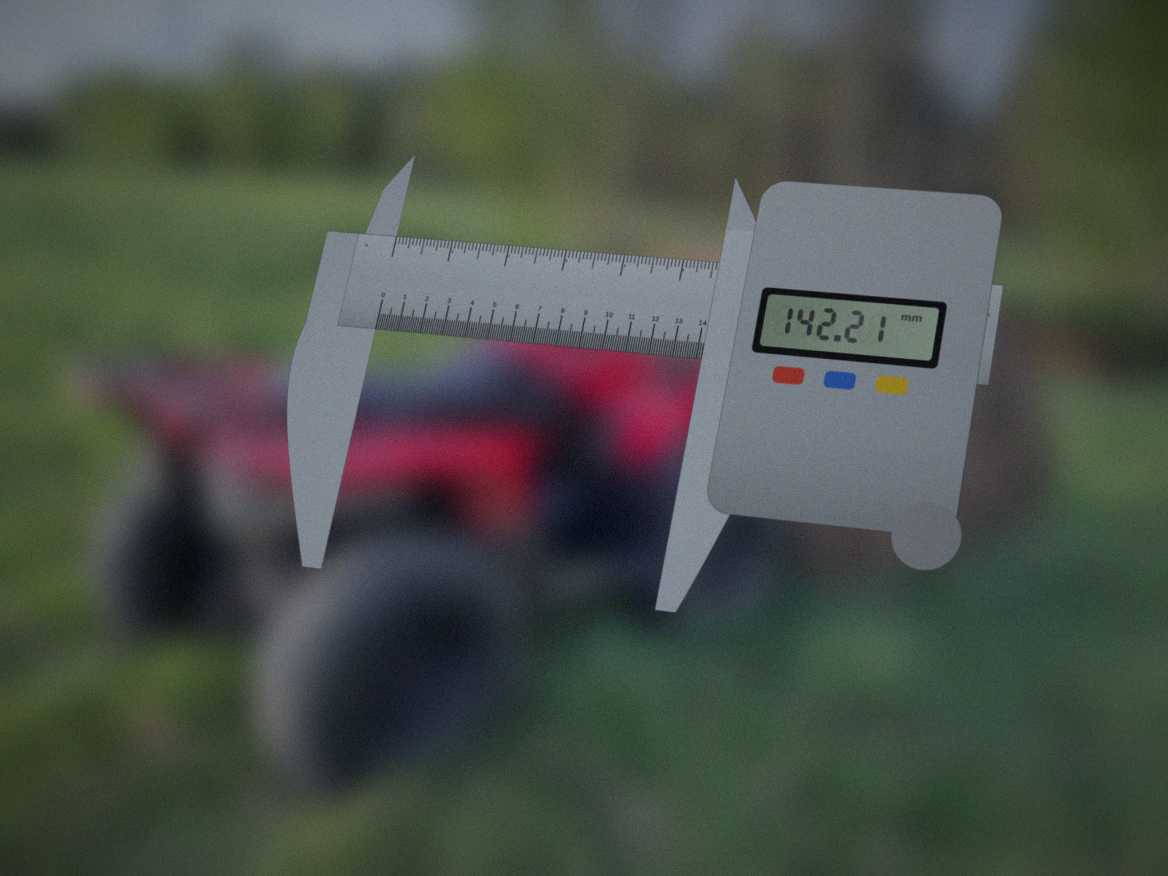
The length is 142.21 mm
